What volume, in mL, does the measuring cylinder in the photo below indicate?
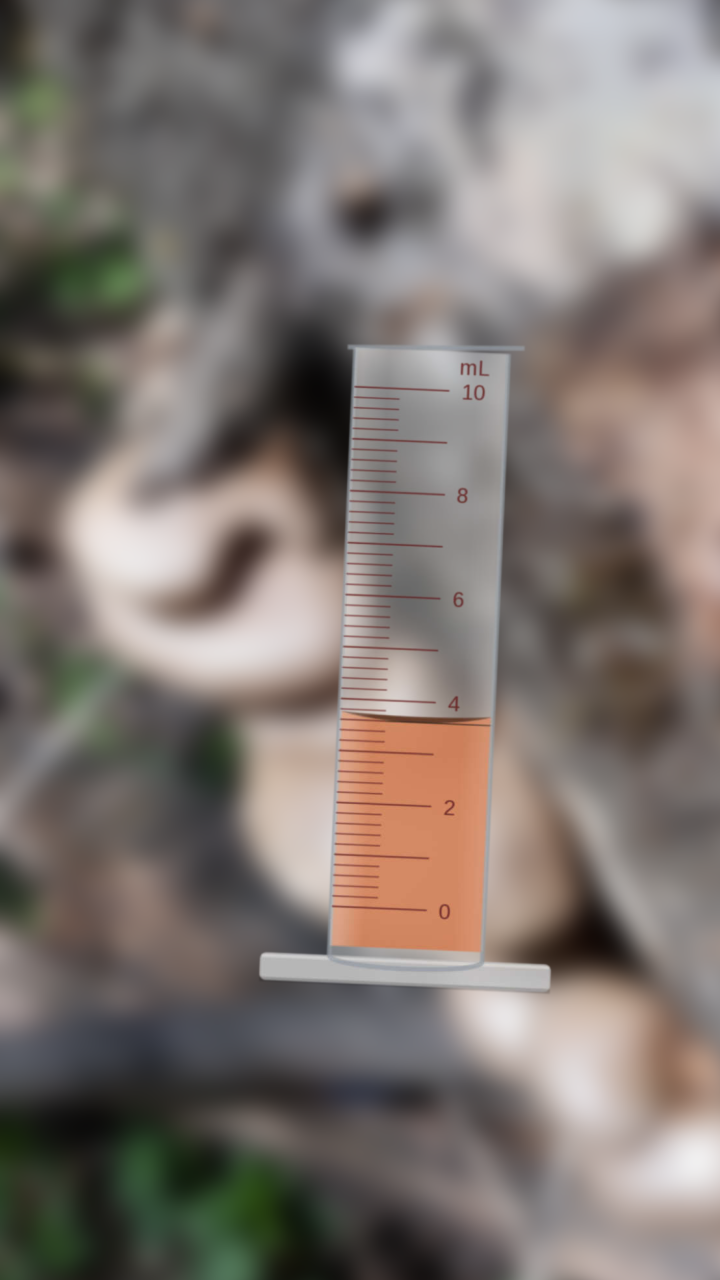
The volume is 3.6 mL
